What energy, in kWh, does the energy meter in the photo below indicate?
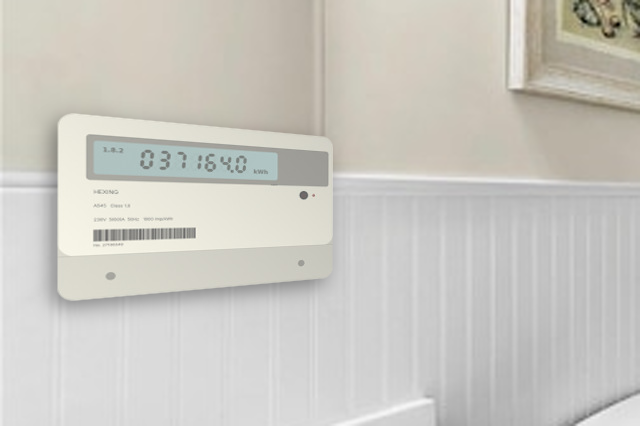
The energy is 37164.0 kWh
